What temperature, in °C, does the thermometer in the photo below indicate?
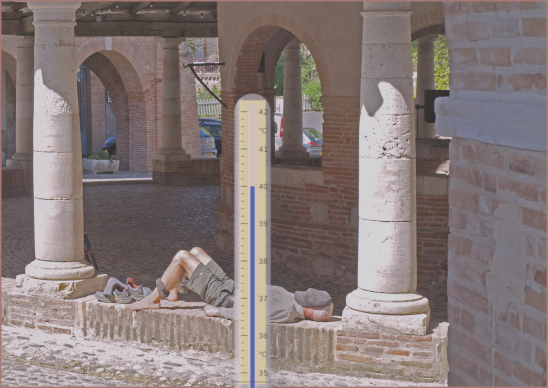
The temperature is 40 °C
